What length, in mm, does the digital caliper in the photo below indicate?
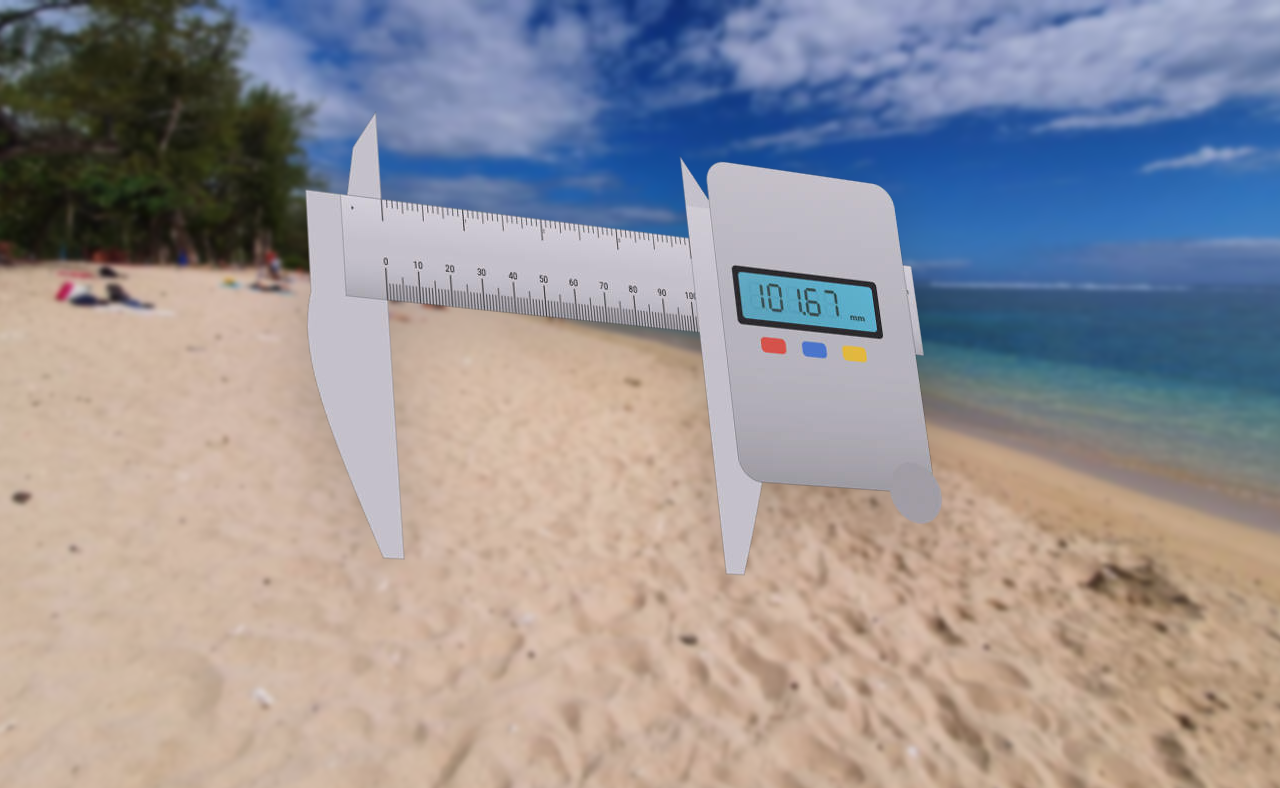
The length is 101.67 mm
